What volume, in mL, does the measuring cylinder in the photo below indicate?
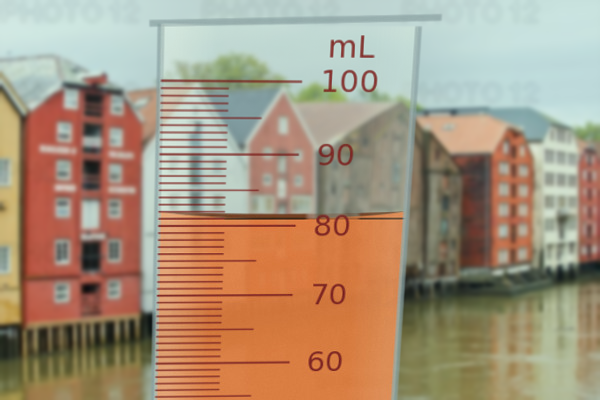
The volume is 81 mL
